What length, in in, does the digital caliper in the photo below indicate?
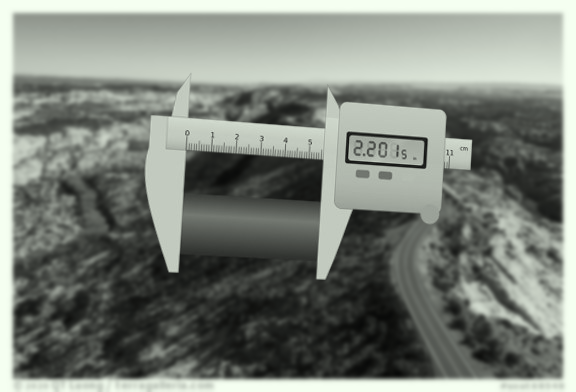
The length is 2.2015 in
